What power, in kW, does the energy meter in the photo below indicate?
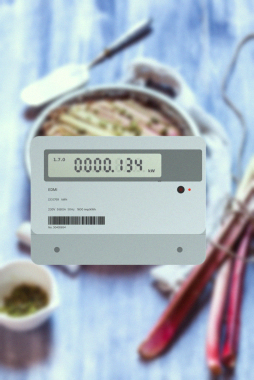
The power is 0.134 kW
